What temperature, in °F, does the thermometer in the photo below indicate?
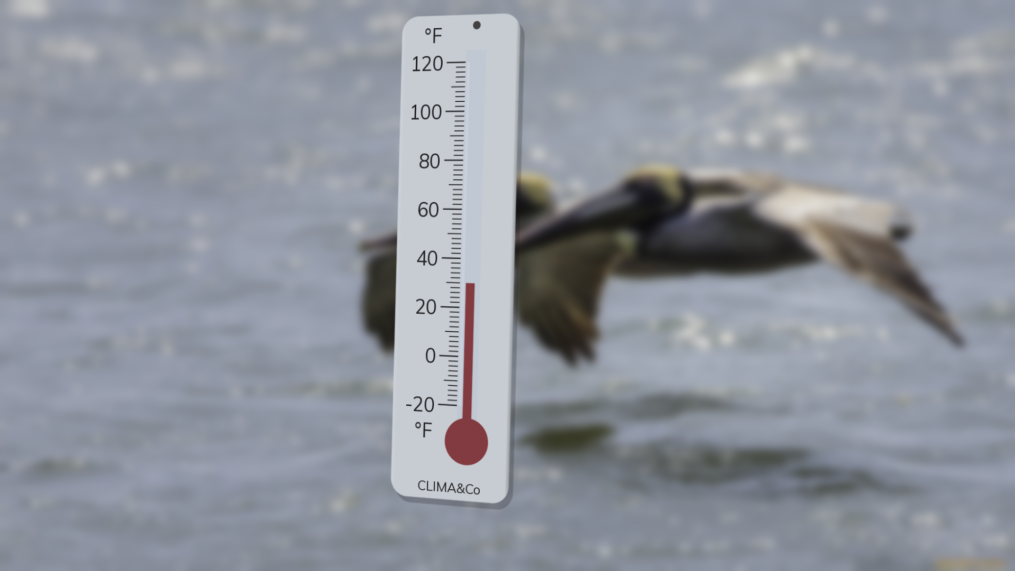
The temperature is 30 °F
